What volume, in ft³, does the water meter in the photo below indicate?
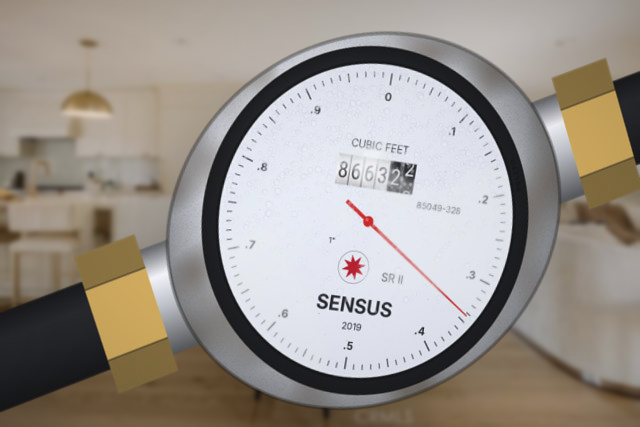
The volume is 866322.34 ft³
